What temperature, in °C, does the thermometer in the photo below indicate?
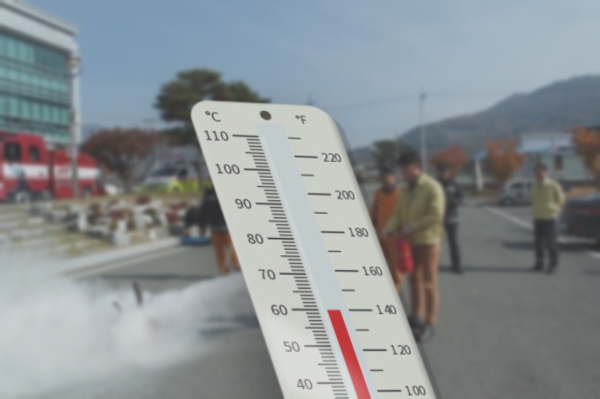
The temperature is 60 °C
